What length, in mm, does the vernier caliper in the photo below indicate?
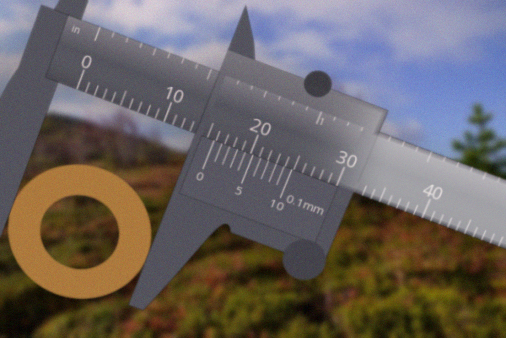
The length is 15.8 mm
